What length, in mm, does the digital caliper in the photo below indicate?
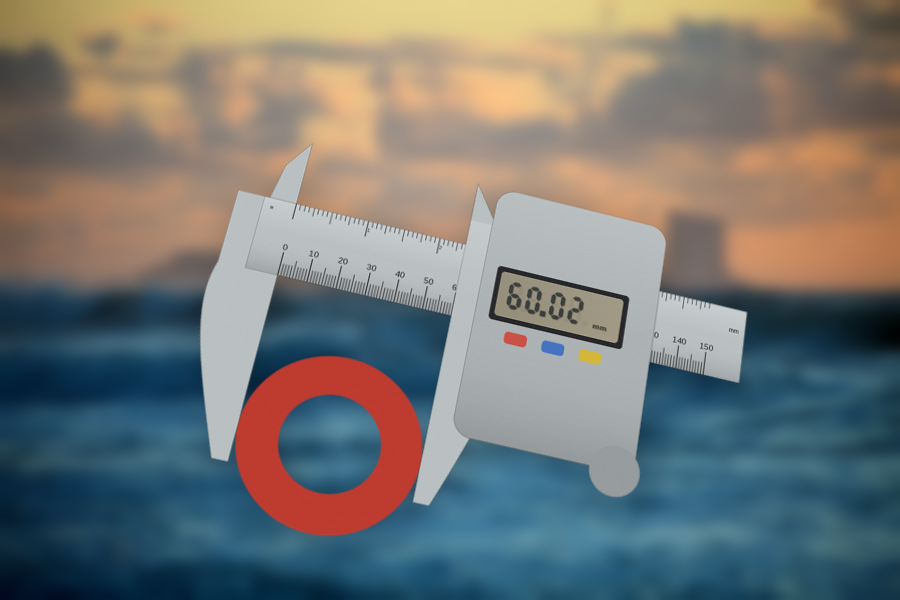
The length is 60.02 mm
